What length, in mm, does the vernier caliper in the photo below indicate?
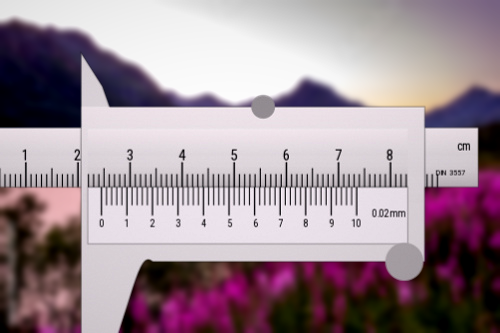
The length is 24.5 mm
